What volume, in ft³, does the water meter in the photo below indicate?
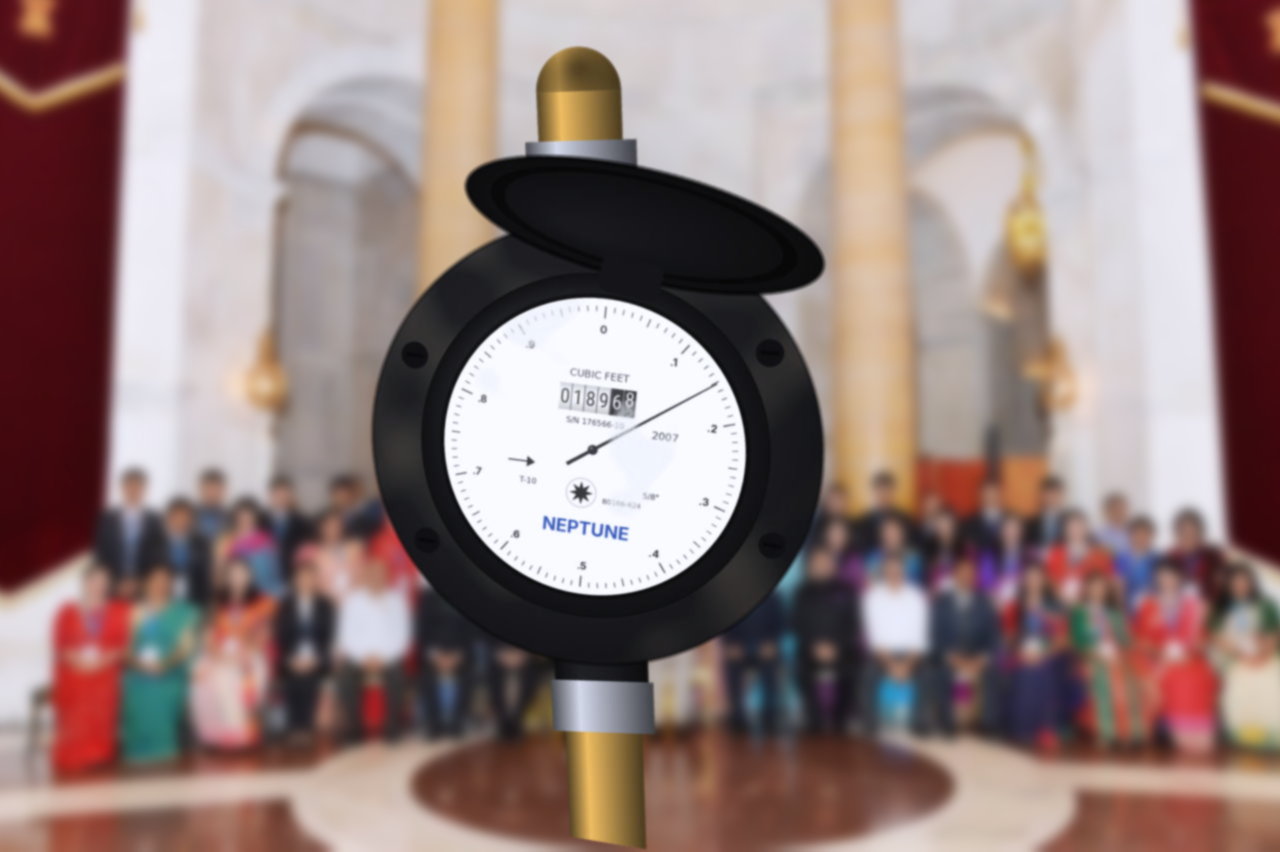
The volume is 18968.15 ft³
